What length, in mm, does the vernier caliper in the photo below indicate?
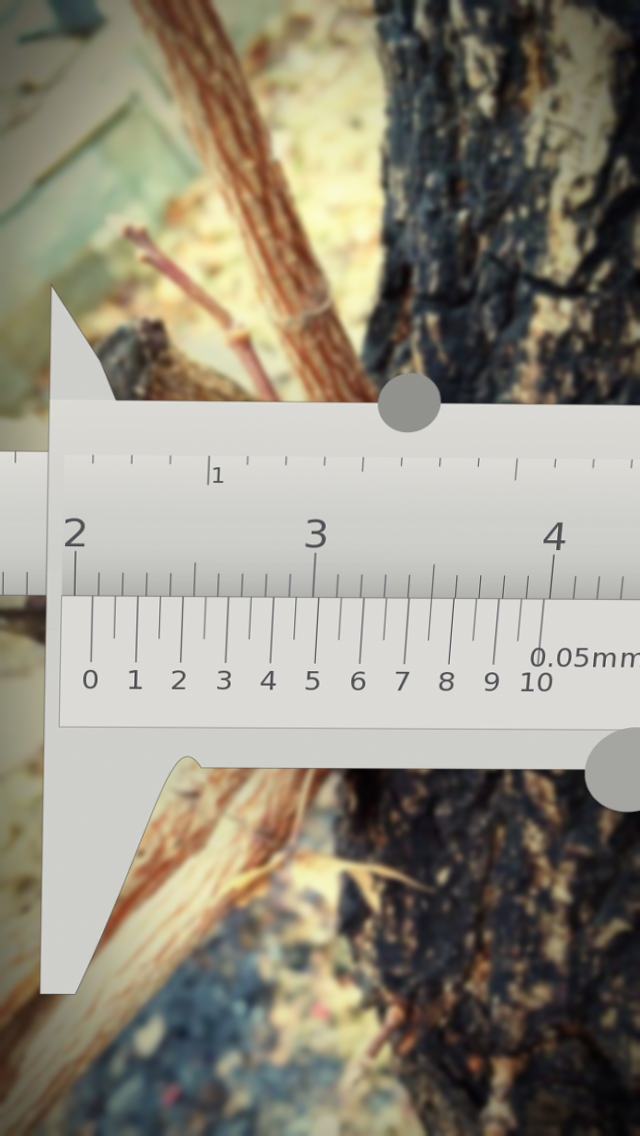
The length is 20.75 mm
